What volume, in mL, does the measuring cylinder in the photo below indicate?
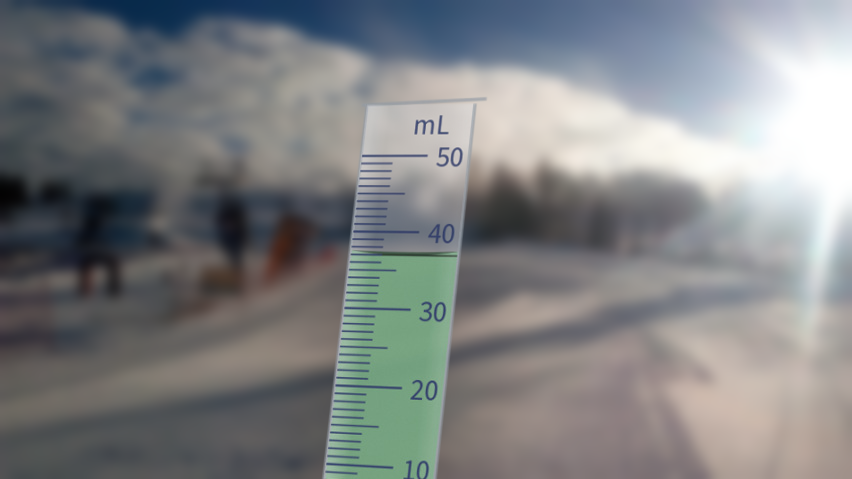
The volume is 37 mL
